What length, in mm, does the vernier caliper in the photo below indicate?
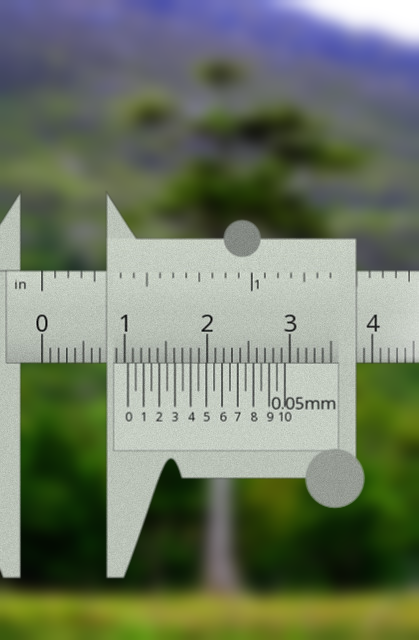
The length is 10.4 mm
